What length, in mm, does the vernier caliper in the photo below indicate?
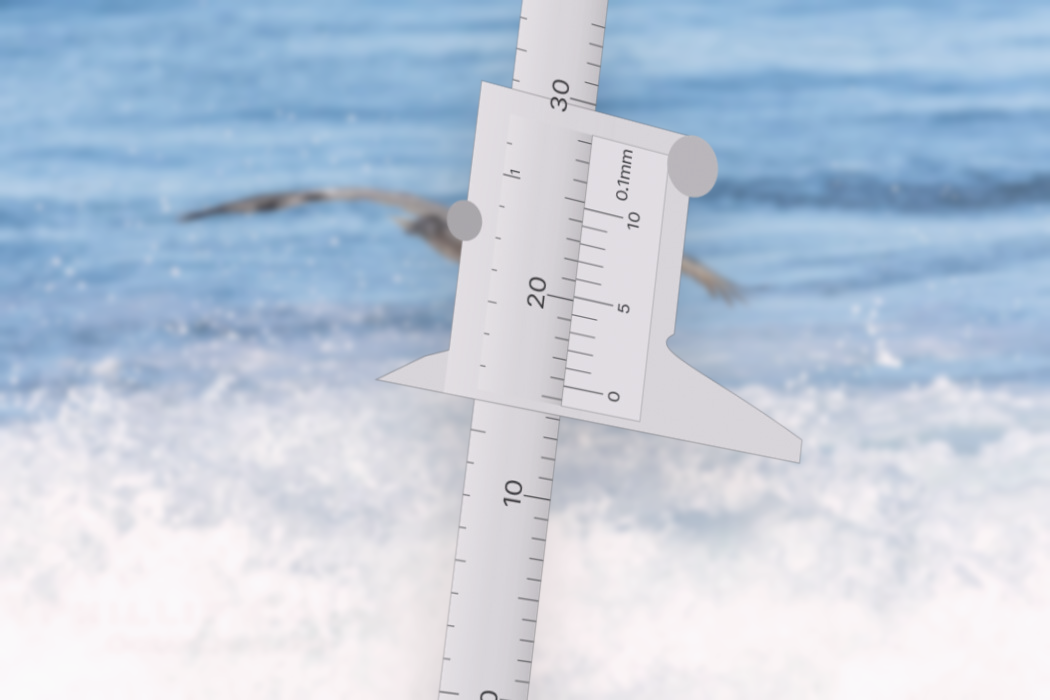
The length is 15.7 mm
